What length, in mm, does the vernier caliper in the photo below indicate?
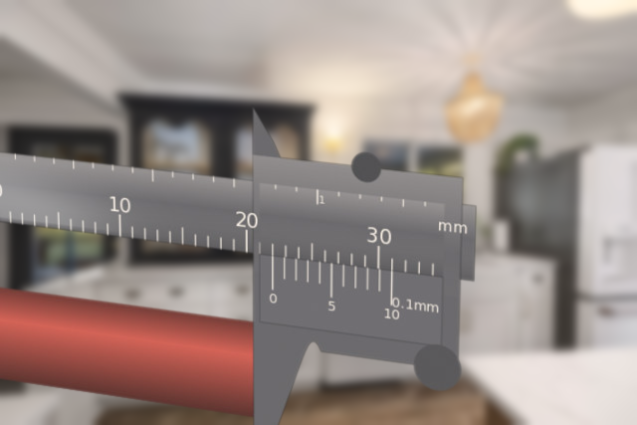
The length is 22.0 mm
